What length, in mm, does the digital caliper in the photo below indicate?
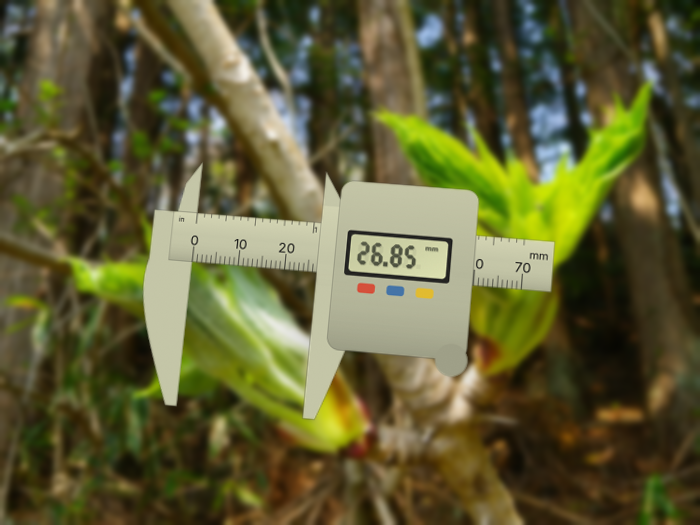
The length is 26.85 mm
